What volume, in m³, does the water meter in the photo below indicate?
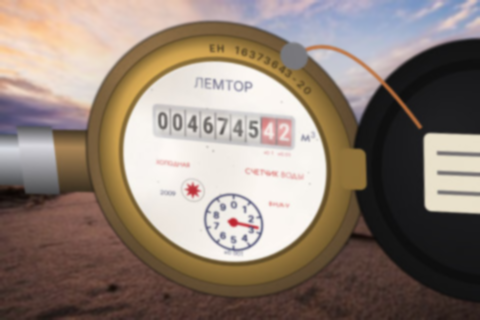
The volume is 46745.422 m³
